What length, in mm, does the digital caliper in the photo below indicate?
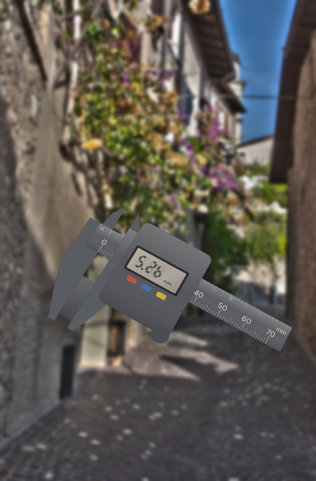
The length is 5.26 mm
